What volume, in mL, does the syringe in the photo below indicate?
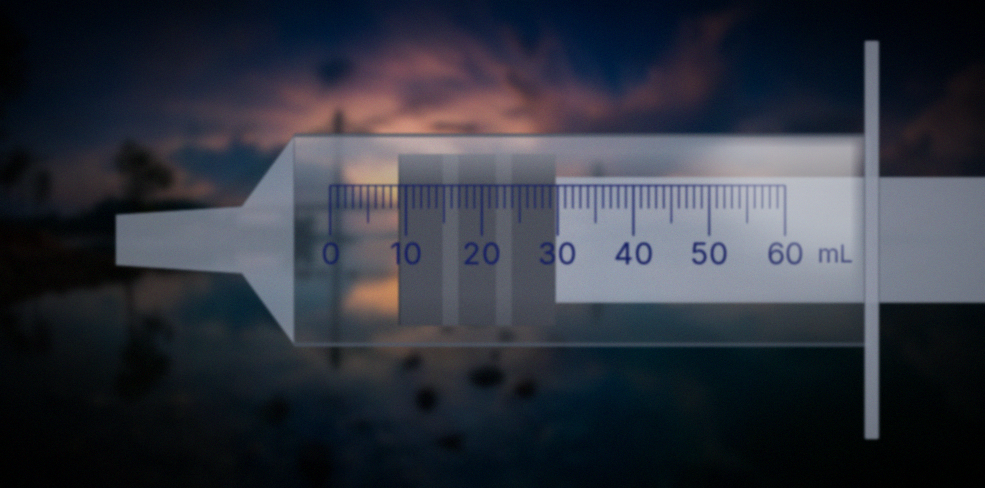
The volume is 9 mL
